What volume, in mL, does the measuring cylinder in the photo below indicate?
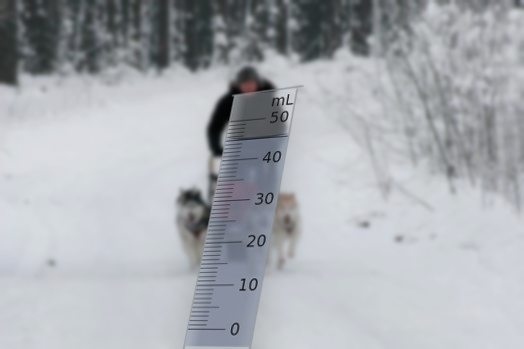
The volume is 45 mL
